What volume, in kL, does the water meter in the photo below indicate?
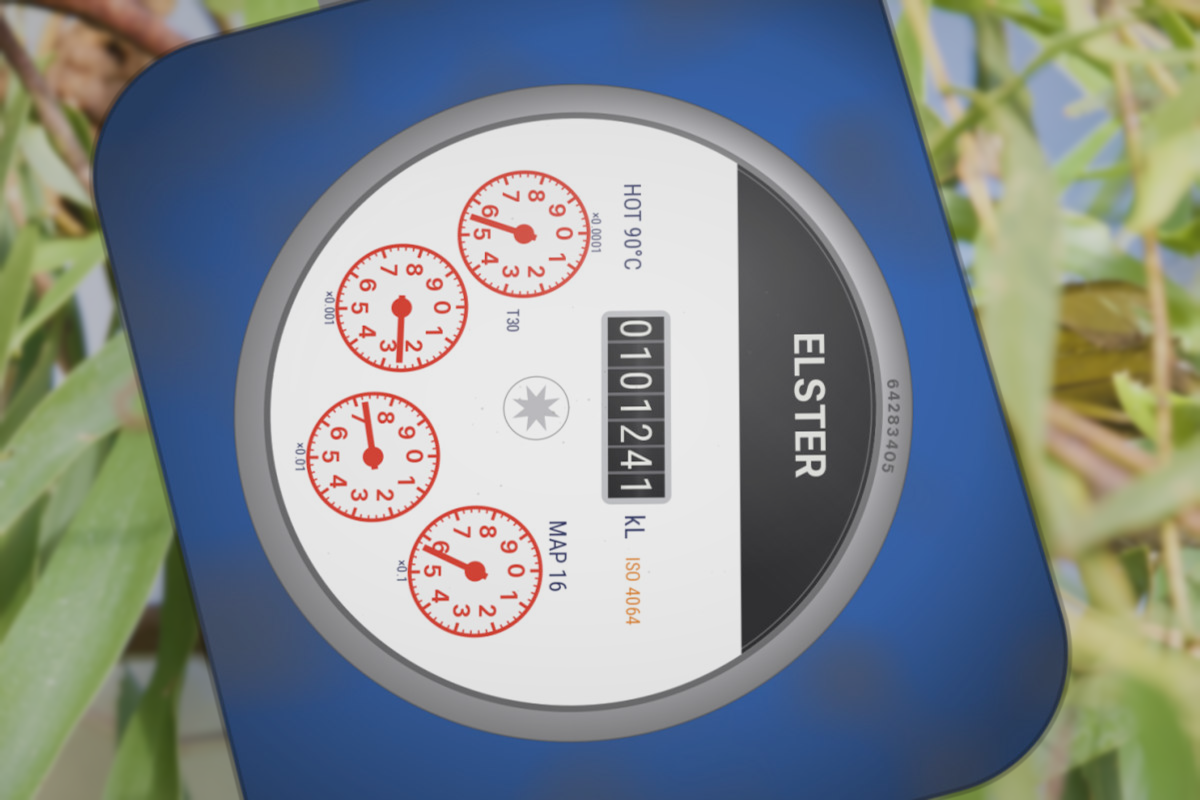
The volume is 101241.5725 kL
